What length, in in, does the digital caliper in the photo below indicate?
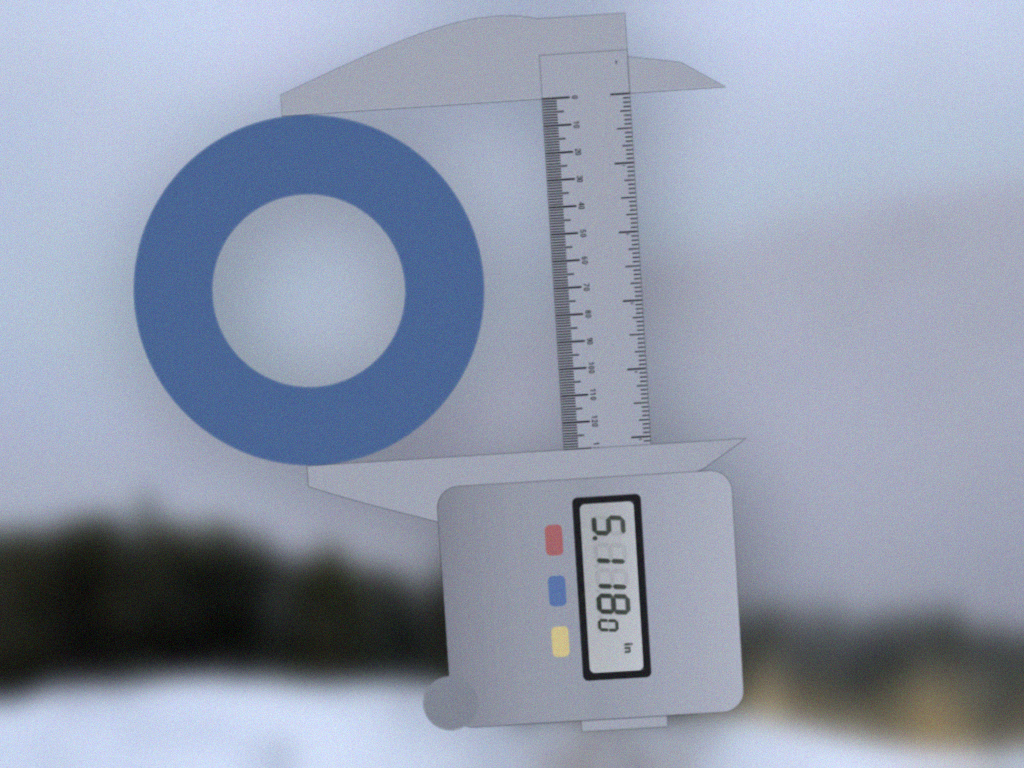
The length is 5.1180 in
